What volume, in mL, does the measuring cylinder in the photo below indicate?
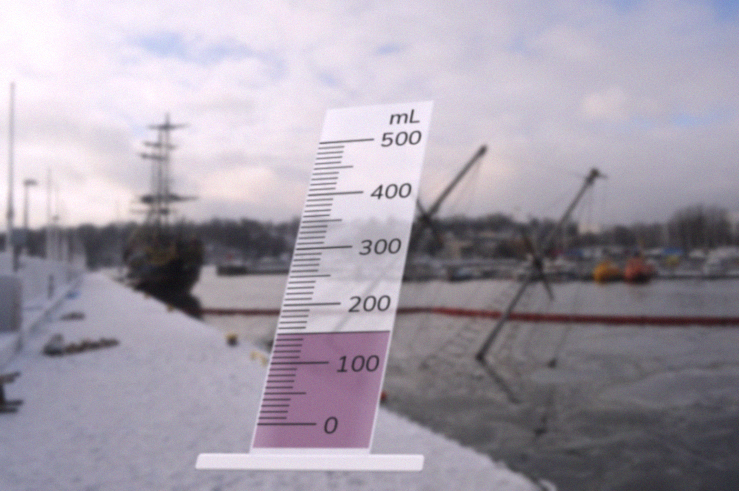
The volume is 150 mL
